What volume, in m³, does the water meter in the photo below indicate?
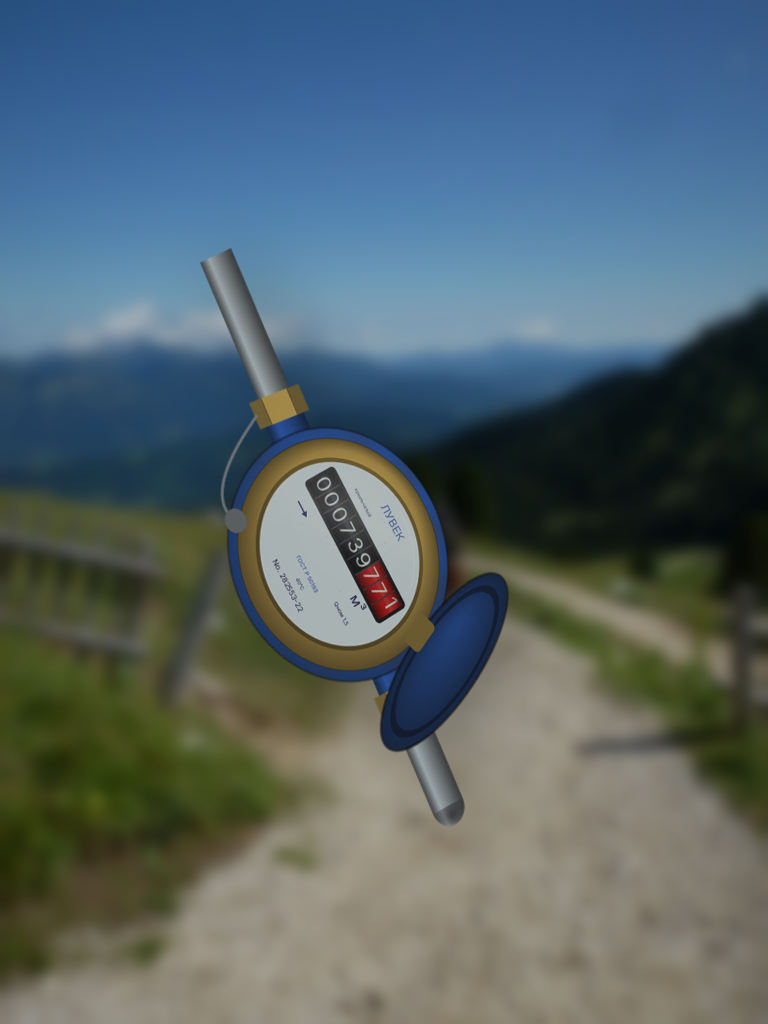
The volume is 739.771 m³
